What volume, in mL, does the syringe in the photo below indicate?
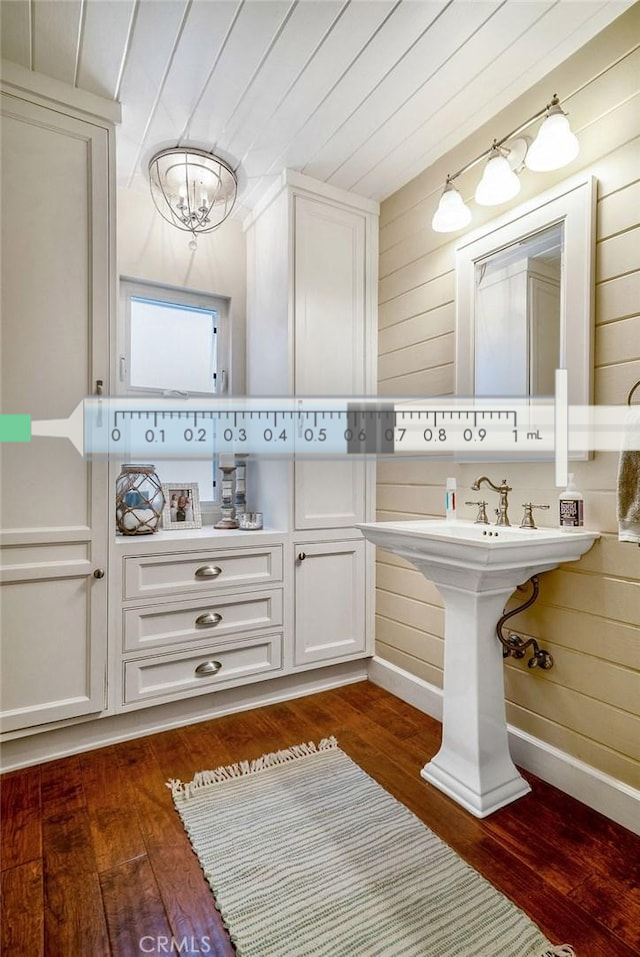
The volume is 0.58 mL
